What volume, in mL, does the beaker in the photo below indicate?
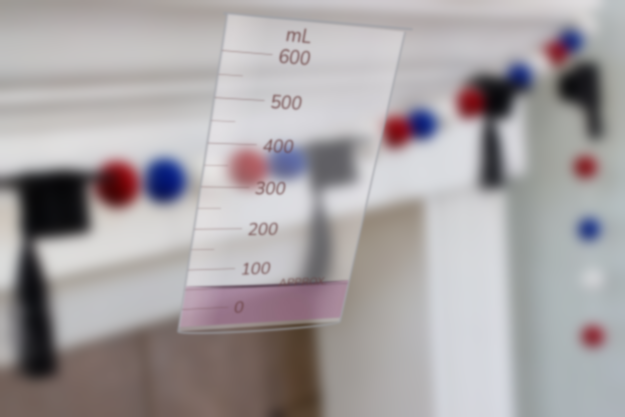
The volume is 50 mL
